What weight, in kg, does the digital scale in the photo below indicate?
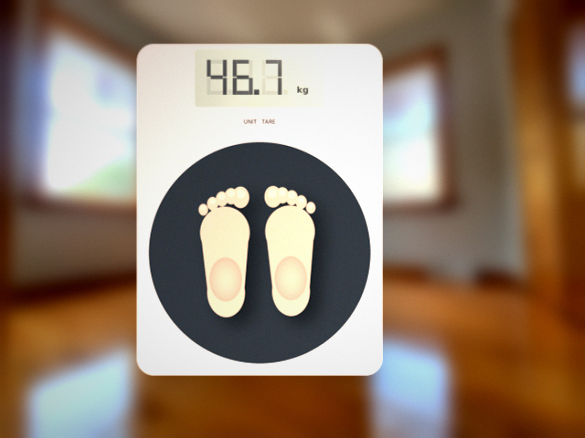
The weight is 46.7 kg
